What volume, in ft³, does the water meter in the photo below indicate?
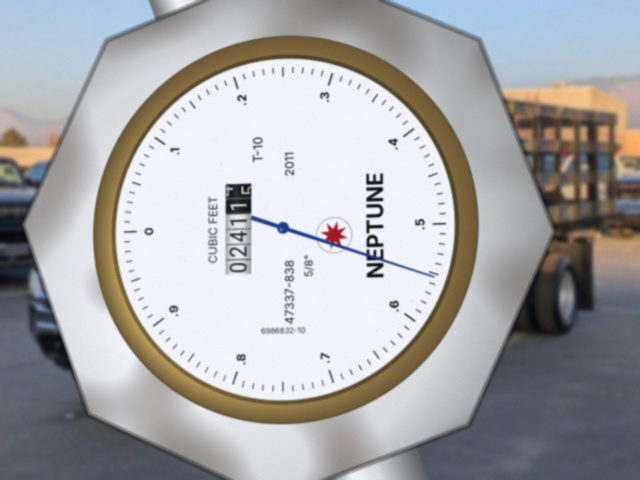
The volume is 24114.55 ft³
